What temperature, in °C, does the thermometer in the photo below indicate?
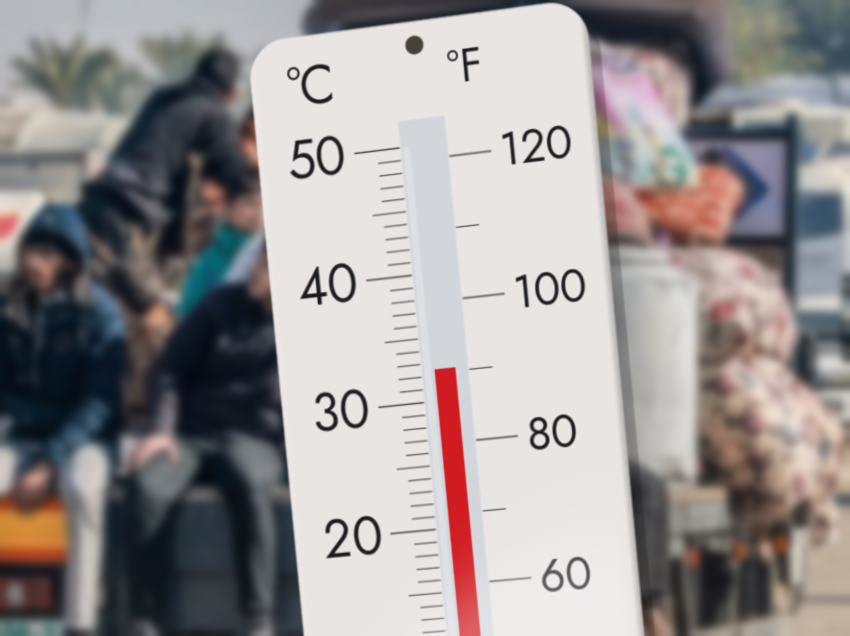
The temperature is 32.5 °C
